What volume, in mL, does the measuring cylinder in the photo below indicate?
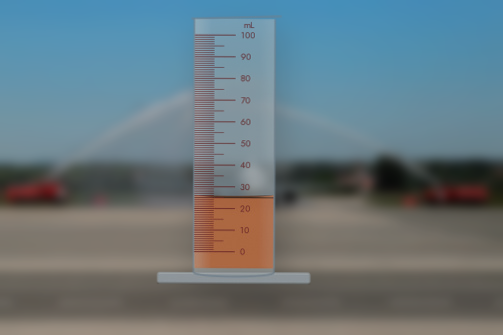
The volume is 25 mL
